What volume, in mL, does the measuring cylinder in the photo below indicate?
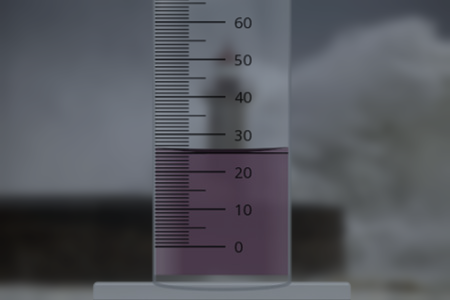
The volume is 25 mL
